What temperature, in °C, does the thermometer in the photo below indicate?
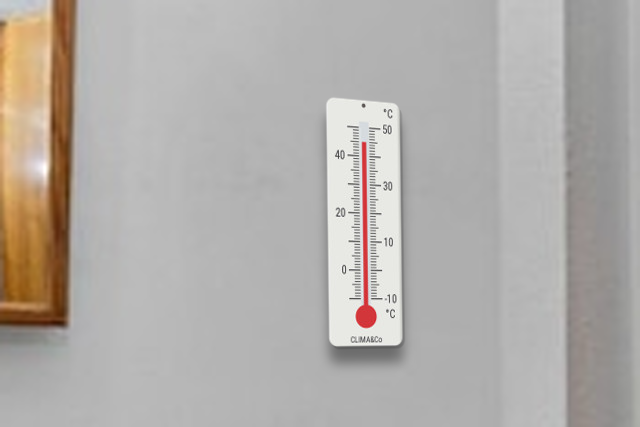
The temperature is 45 °C
